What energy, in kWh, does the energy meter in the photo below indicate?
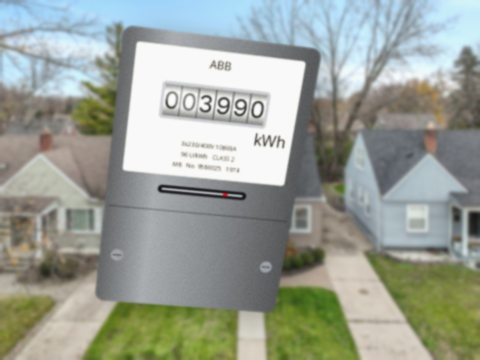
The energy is 3990 kWh
